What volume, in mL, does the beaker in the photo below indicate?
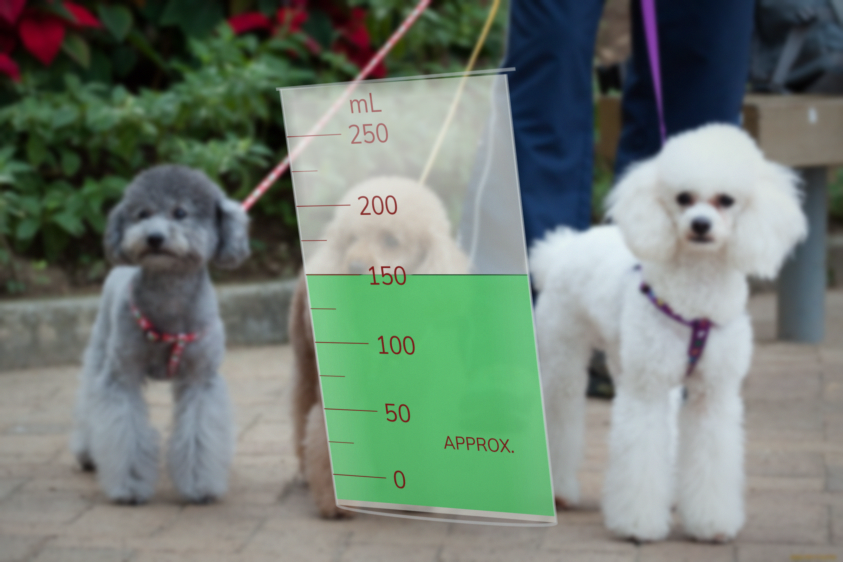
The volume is 150 mL
